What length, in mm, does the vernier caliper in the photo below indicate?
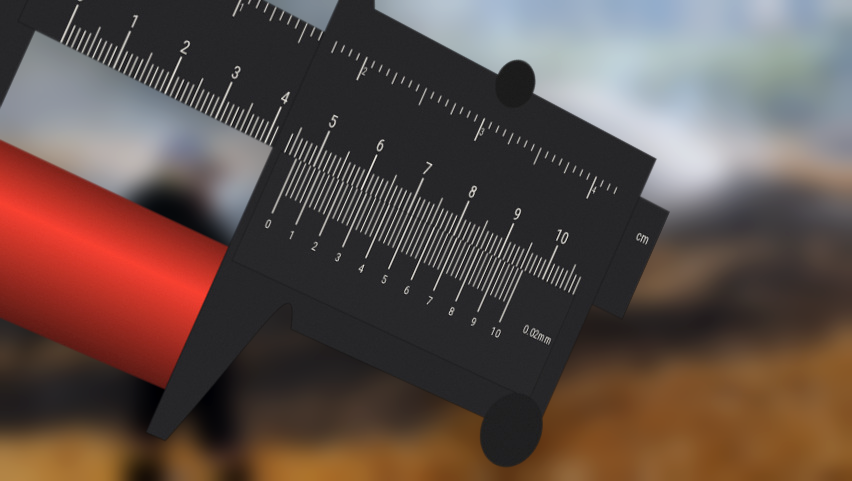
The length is 46.5 mm
